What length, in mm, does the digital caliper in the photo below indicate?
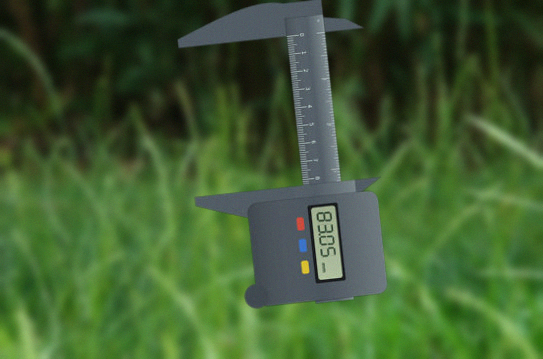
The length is 83.05 mm
